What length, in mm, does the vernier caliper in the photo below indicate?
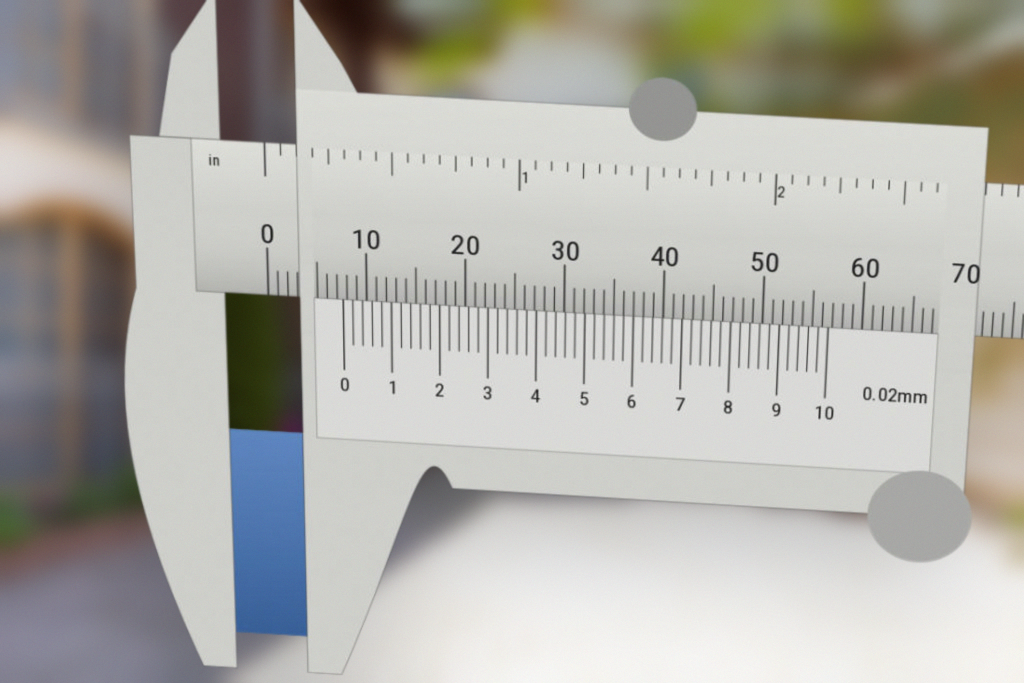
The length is 7.6 mm
